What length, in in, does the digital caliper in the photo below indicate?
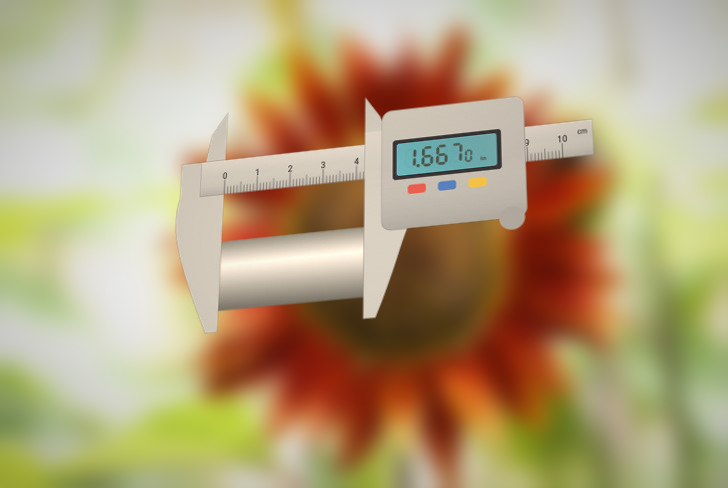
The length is 1.6670 in
